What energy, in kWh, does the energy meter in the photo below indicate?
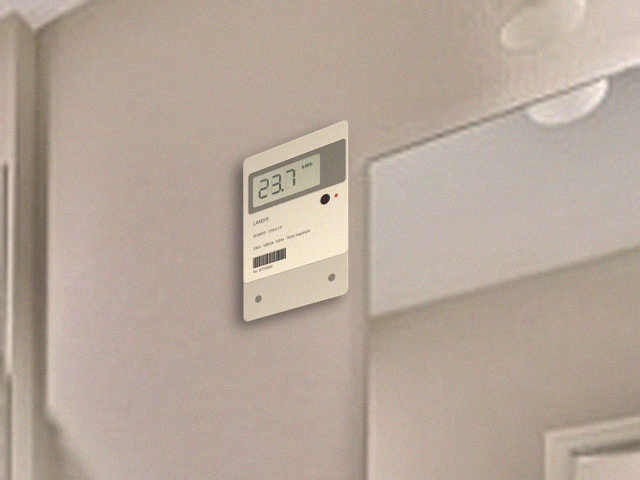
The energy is 23.7 kWh
